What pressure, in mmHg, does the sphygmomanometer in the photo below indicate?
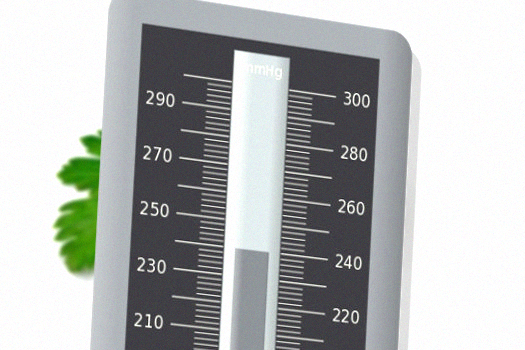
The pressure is 240 mmHg
